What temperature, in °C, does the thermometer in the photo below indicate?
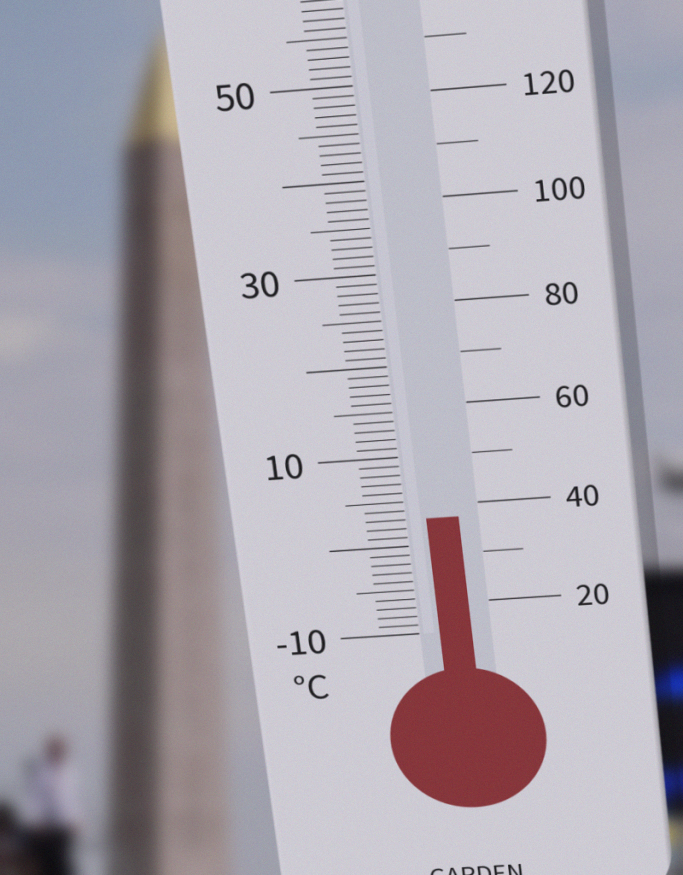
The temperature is 3 °C
